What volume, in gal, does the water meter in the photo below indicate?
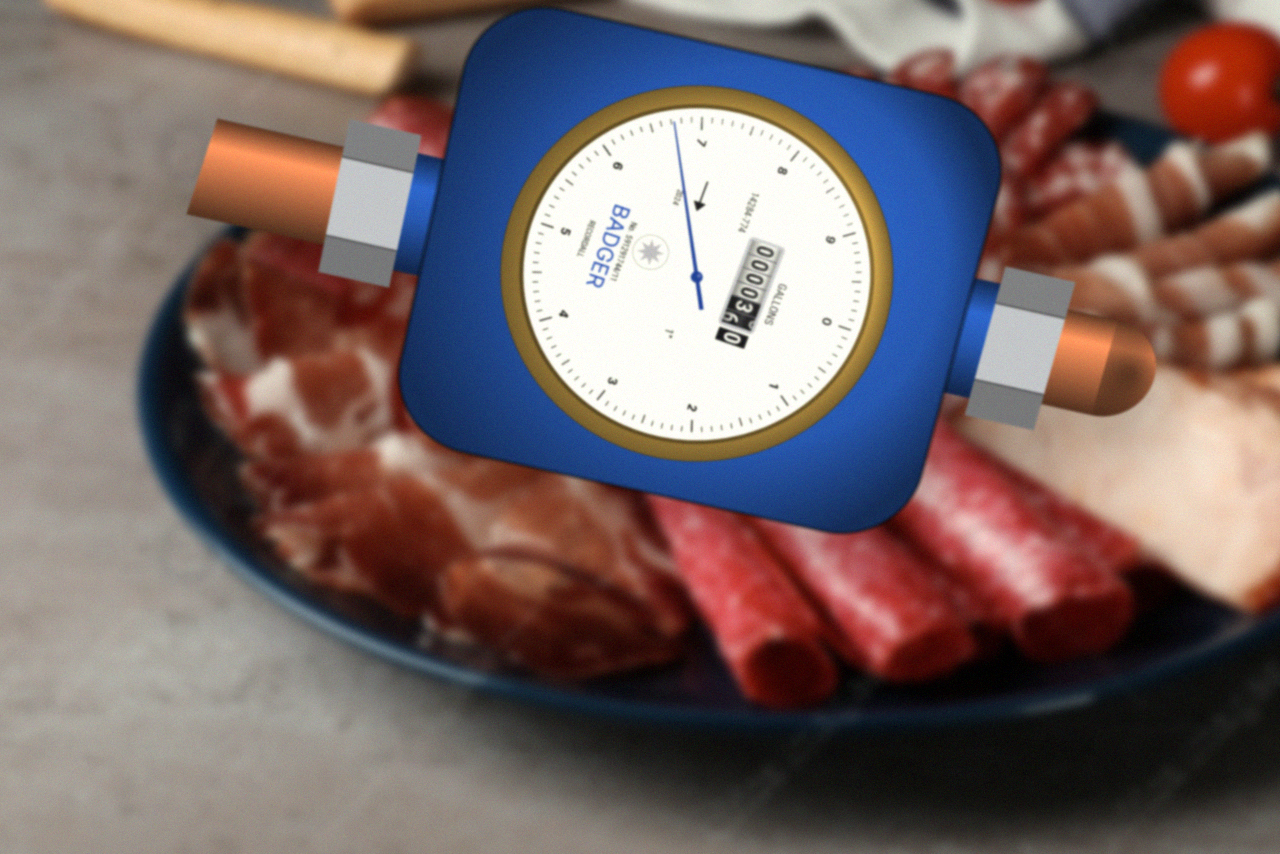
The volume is 356.7 gal
